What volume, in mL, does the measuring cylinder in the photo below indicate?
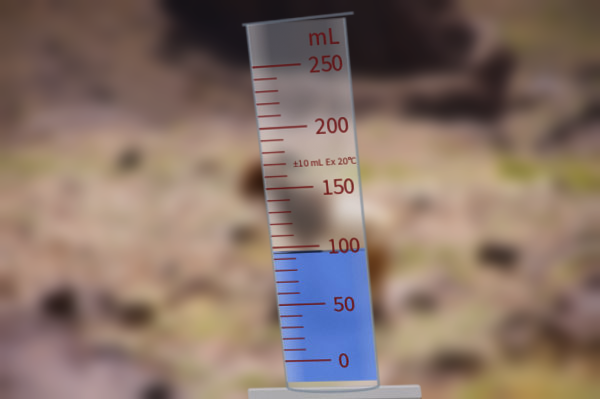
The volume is 95 mL
